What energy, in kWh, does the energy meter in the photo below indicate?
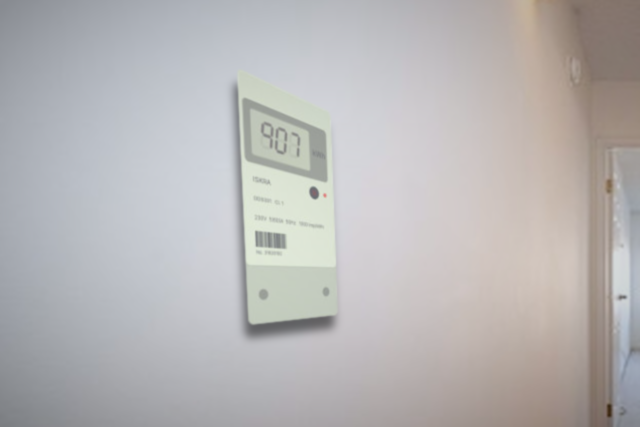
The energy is 907 kWh
